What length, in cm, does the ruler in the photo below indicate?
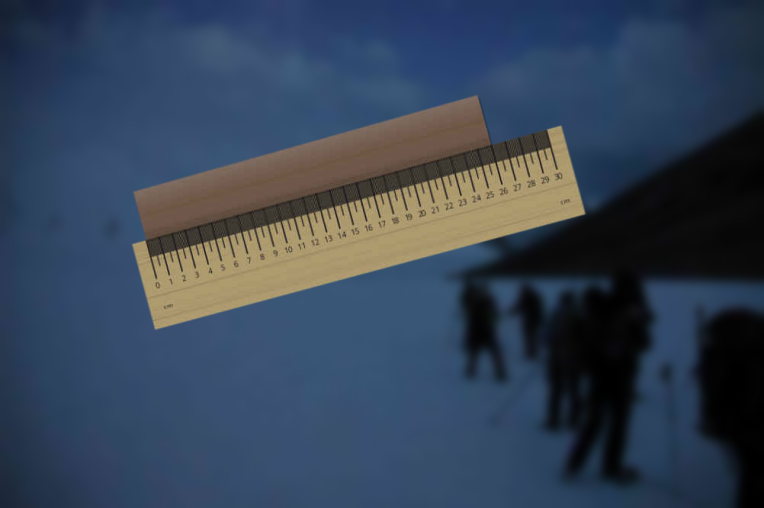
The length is 26 cm
